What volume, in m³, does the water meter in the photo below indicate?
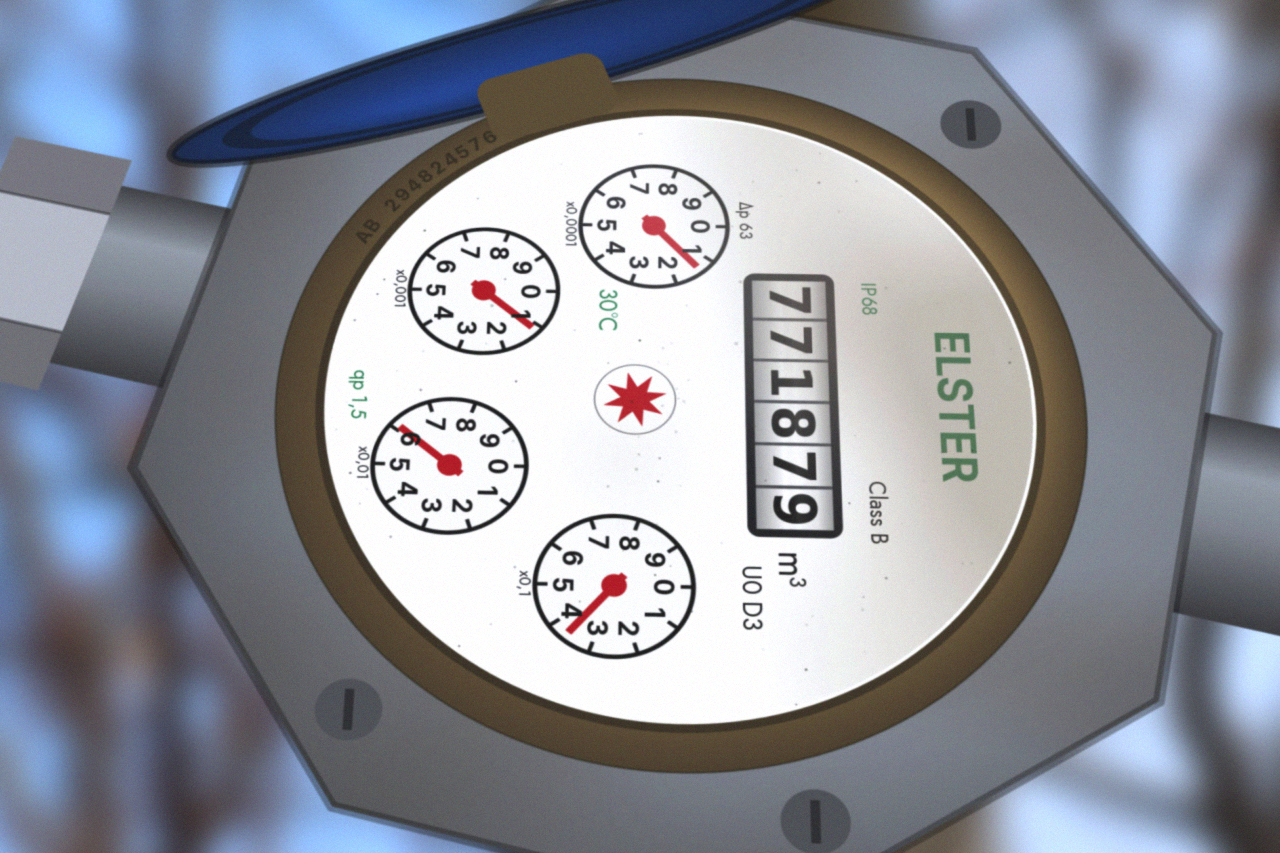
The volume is 771879.3611 m³
